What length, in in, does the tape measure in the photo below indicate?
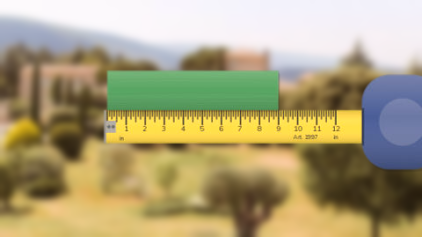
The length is 9 in
